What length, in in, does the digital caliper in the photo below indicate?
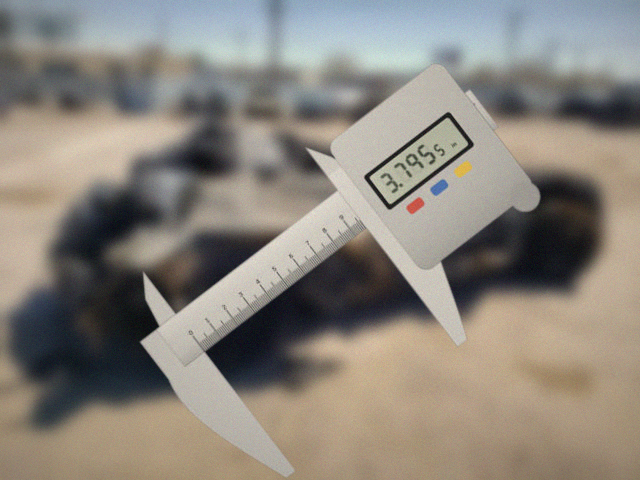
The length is 3.7955 in
